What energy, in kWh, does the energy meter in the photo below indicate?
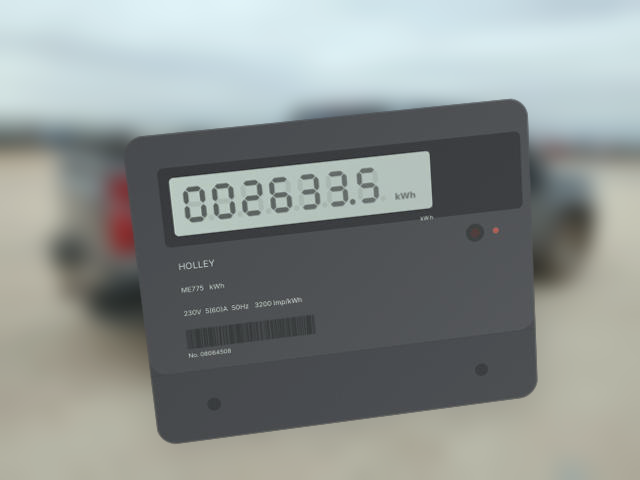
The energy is 2633.5 kWh
